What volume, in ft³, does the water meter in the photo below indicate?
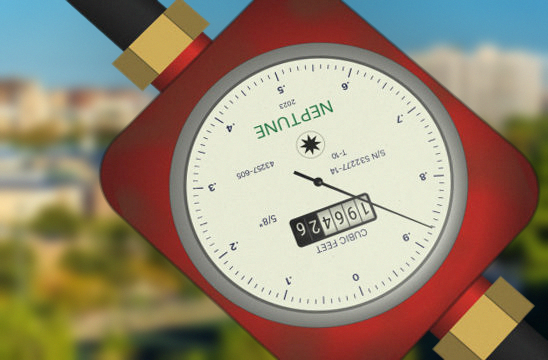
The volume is 196425.87 ft³
